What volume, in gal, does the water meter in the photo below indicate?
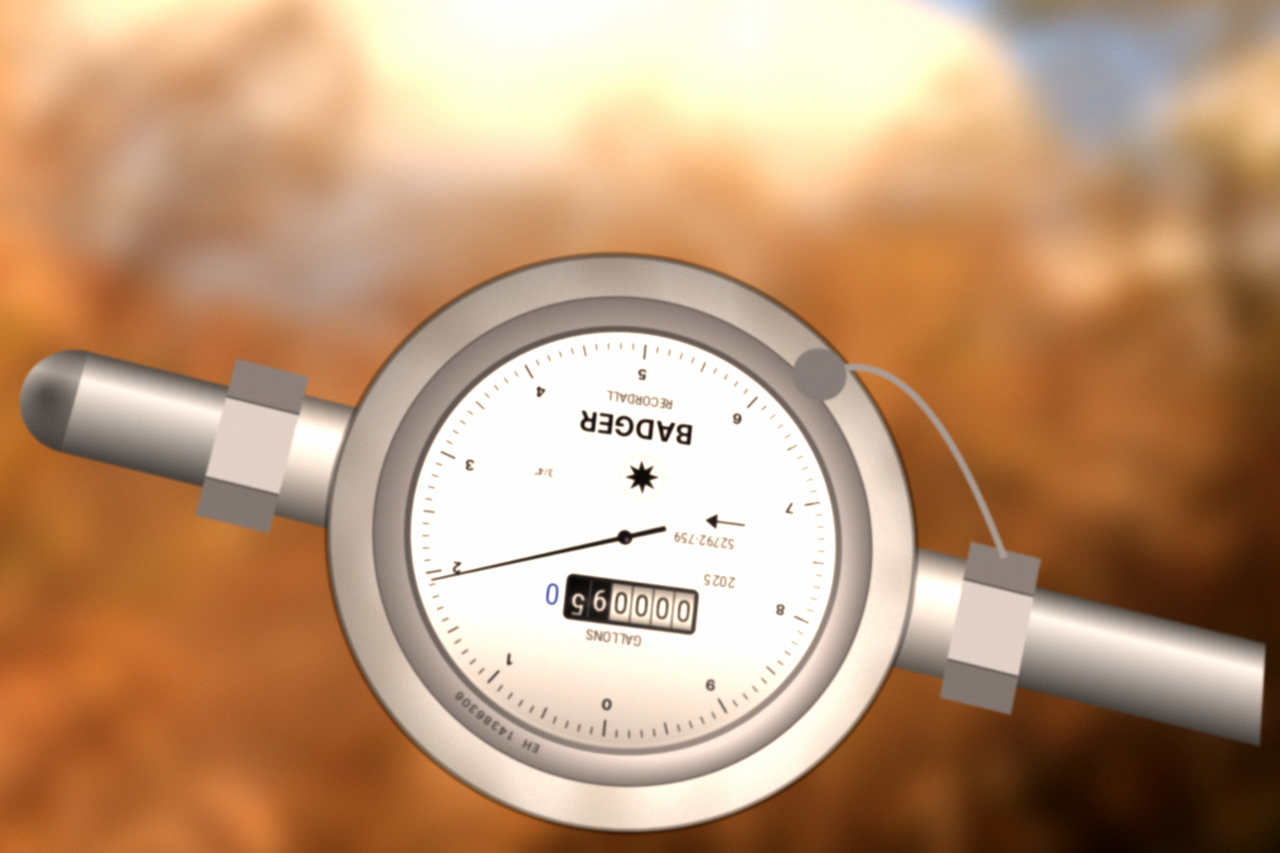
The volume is 951.9 gal
